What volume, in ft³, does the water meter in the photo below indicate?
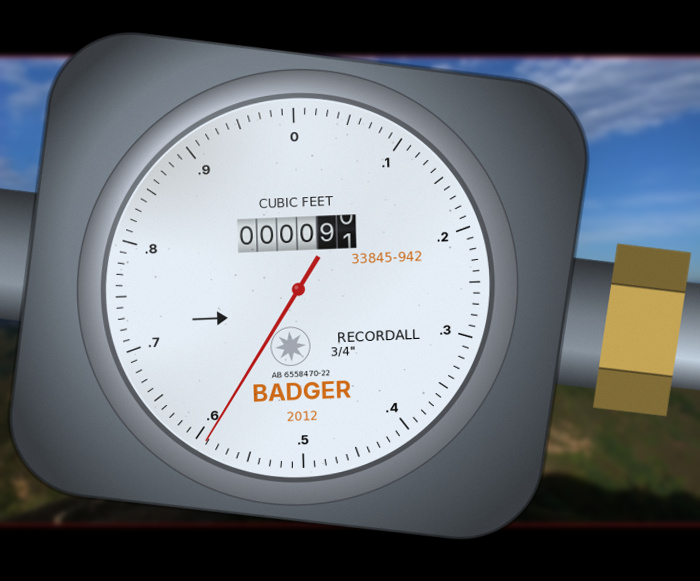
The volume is 90.59 ft³
